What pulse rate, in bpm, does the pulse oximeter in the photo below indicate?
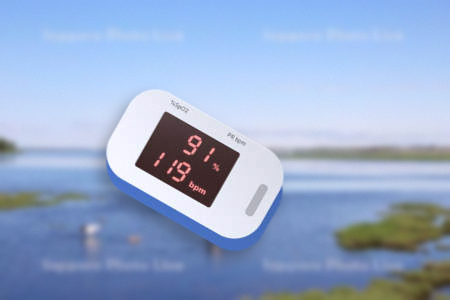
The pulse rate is 119 bpm
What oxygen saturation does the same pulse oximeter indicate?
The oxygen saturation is 91 %
